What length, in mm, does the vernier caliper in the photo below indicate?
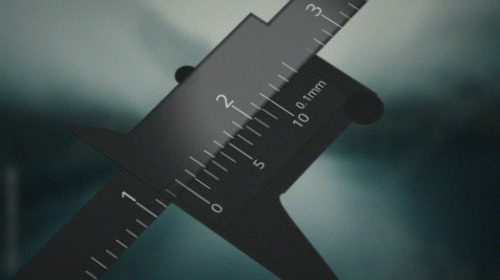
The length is 13.0 mm
